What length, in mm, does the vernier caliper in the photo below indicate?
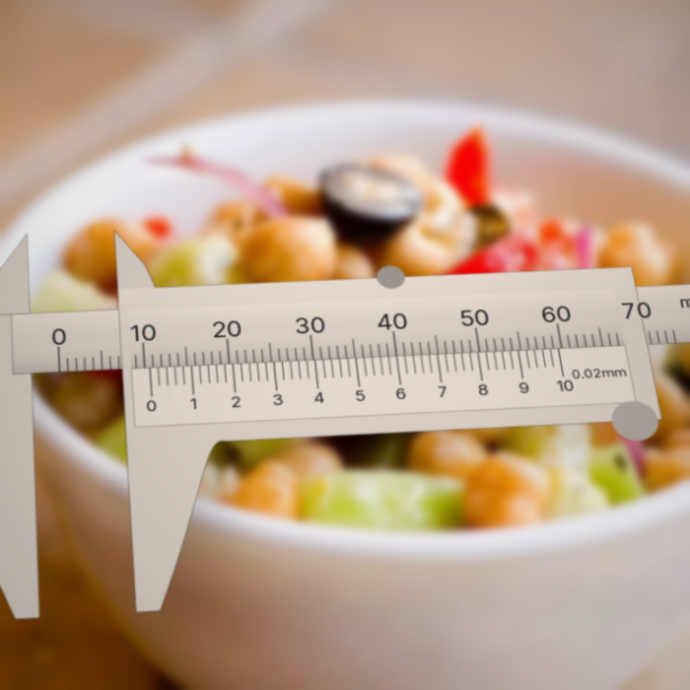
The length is 10.6 mm
